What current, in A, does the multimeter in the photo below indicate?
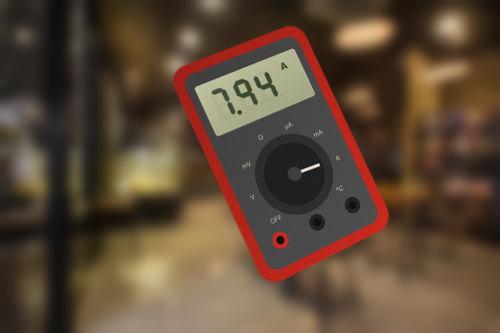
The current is 7.94 A
